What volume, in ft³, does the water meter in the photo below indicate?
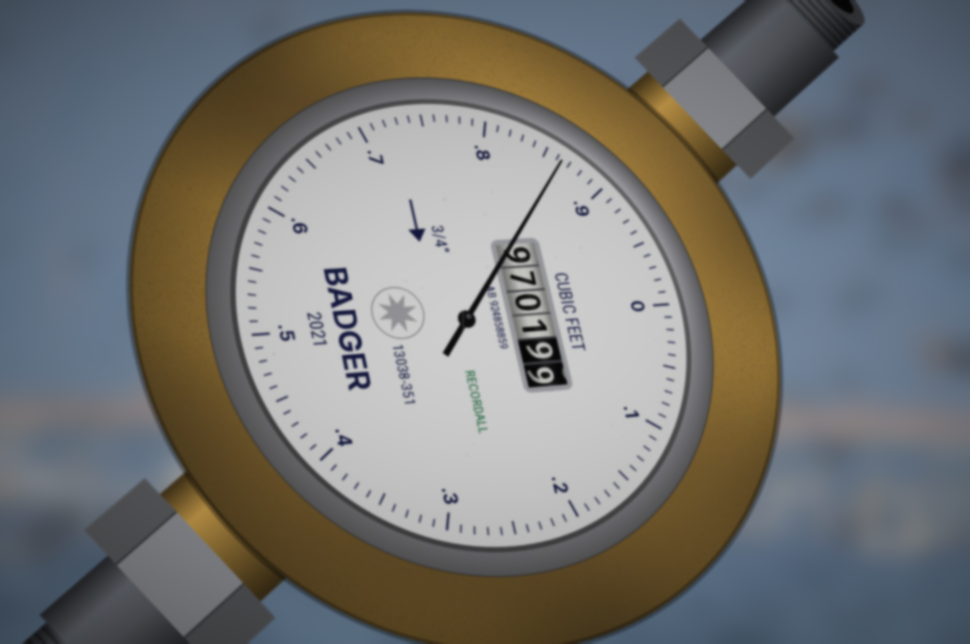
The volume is 970198.86 ft³
